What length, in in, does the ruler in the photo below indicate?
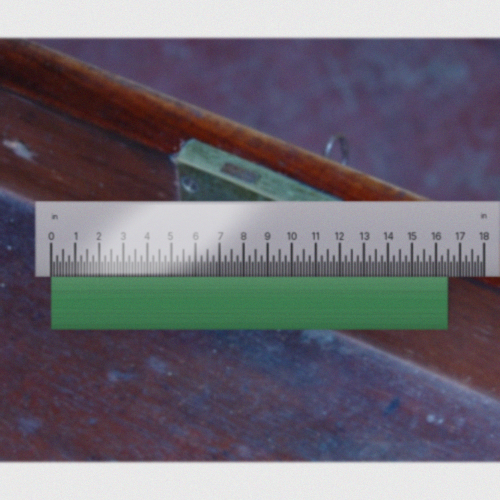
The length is 16.5 in
